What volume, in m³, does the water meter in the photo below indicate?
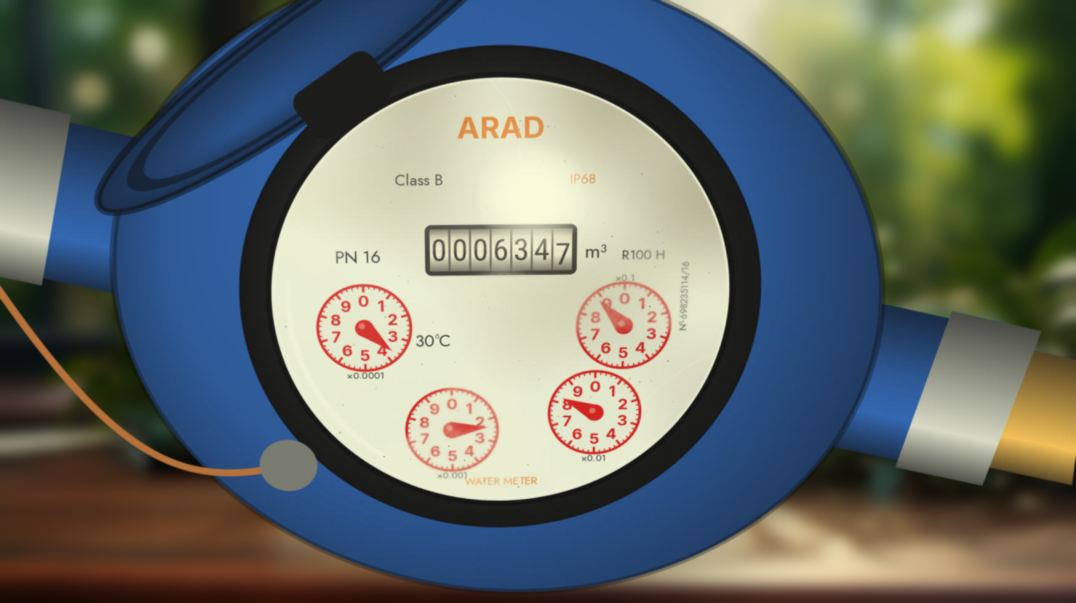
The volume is 6346.8823 m³
